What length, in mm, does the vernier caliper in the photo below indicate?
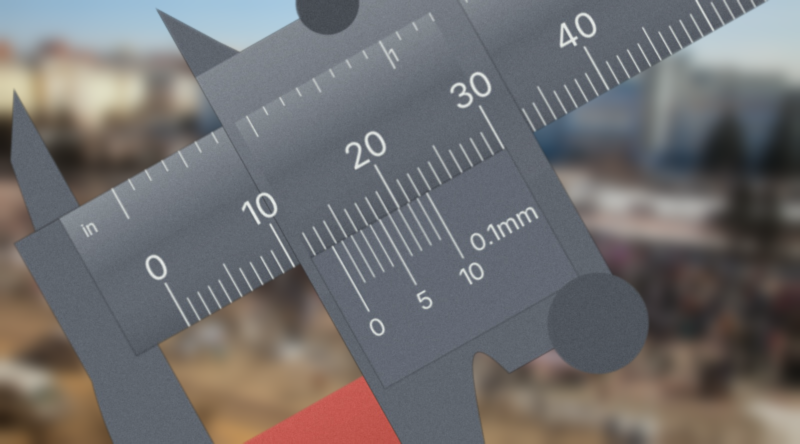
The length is 13.6 mm
